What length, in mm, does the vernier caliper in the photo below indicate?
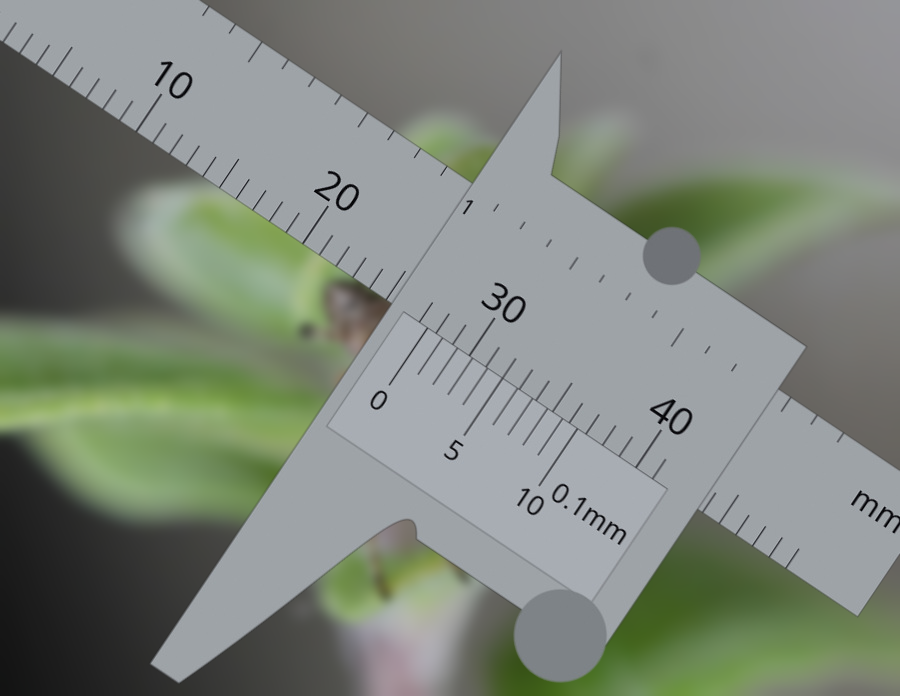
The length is 27.5 mm
